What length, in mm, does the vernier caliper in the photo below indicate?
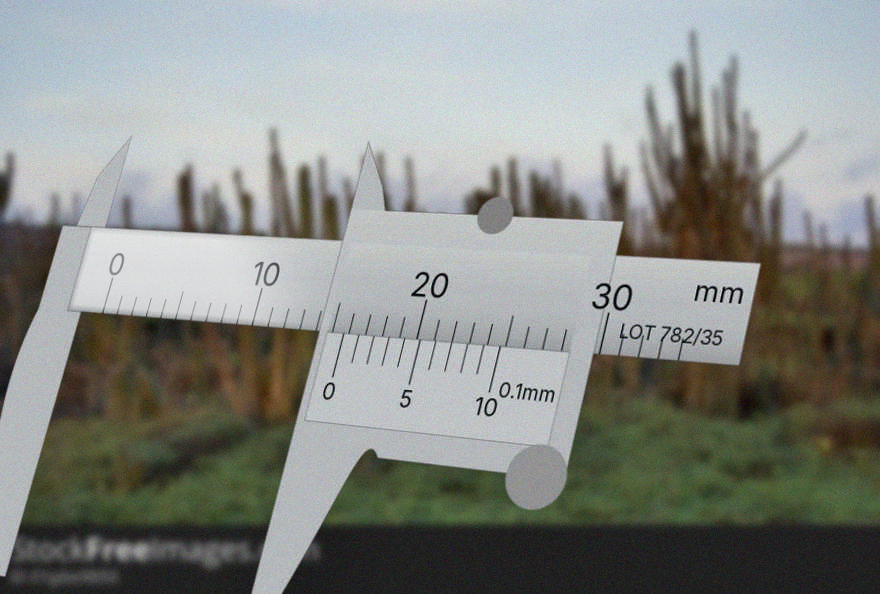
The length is 15.7 mm
